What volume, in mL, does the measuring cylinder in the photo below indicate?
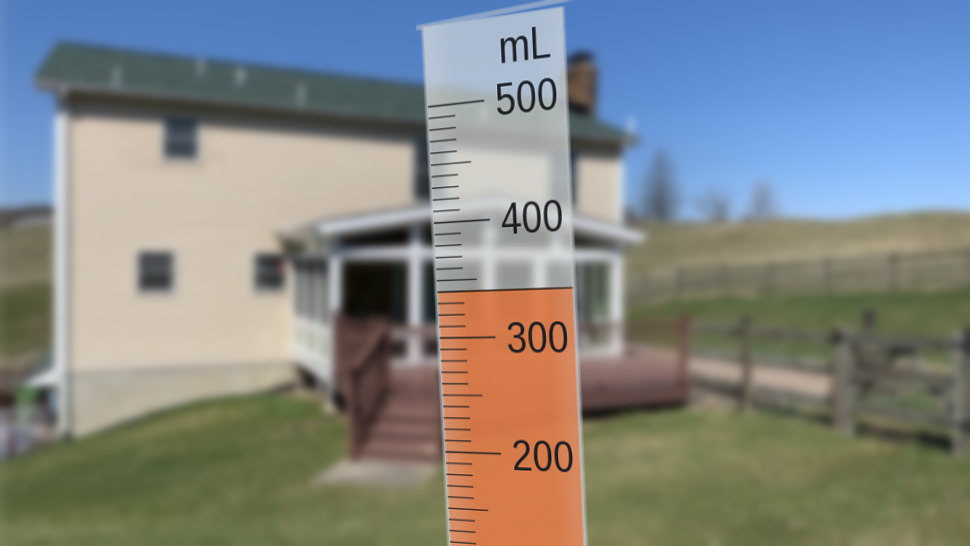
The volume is 340 mL
